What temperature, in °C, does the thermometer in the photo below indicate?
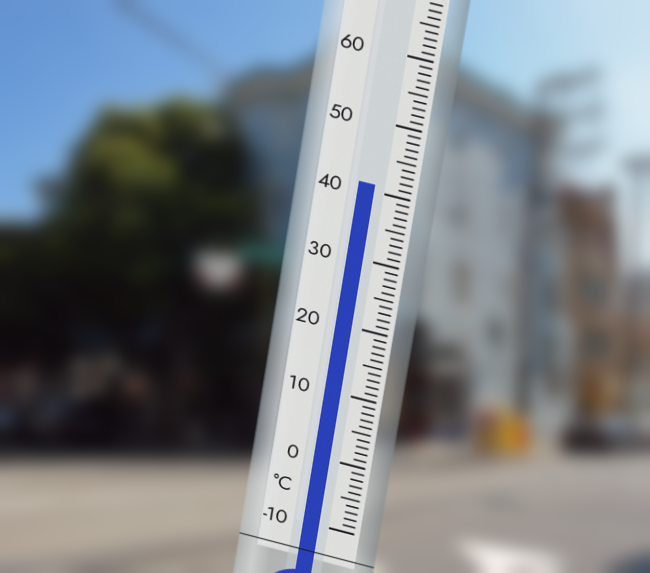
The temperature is 41 °C
